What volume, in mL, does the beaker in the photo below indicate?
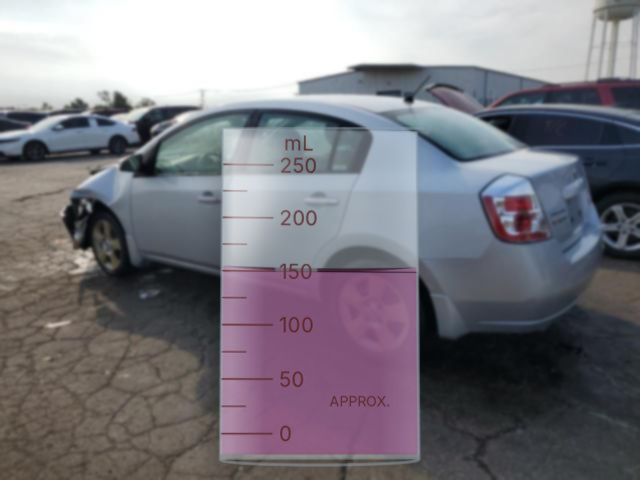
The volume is 150 mL
